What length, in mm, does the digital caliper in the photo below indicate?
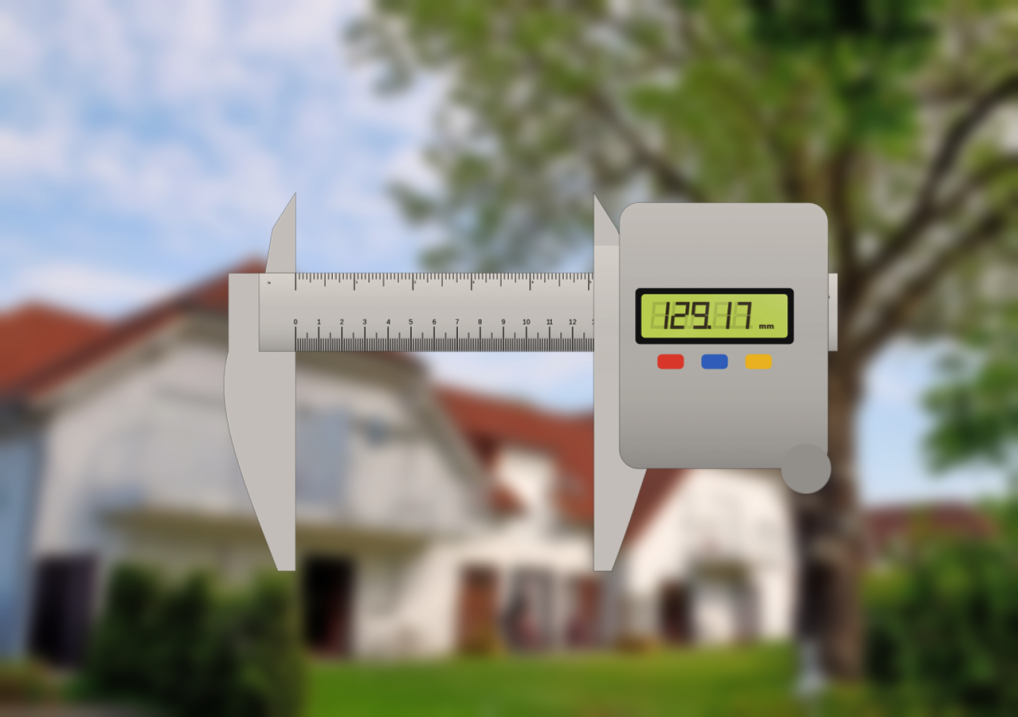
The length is 129.17 mm
